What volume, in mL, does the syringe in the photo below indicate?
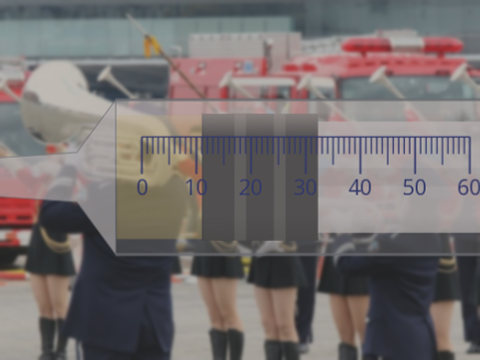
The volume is 11 mL
